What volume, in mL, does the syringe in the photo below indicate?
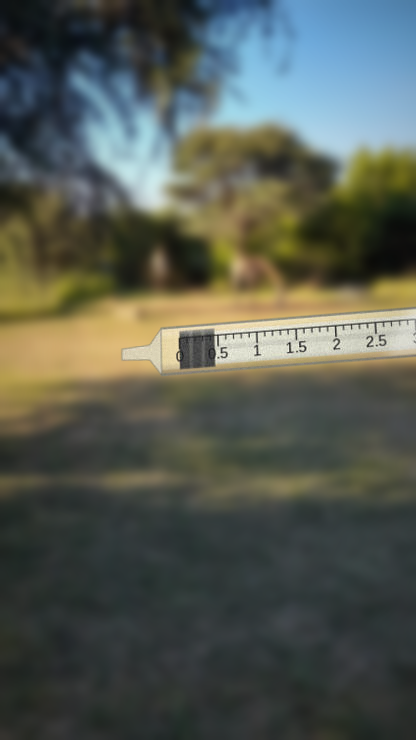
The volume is 0 mL
